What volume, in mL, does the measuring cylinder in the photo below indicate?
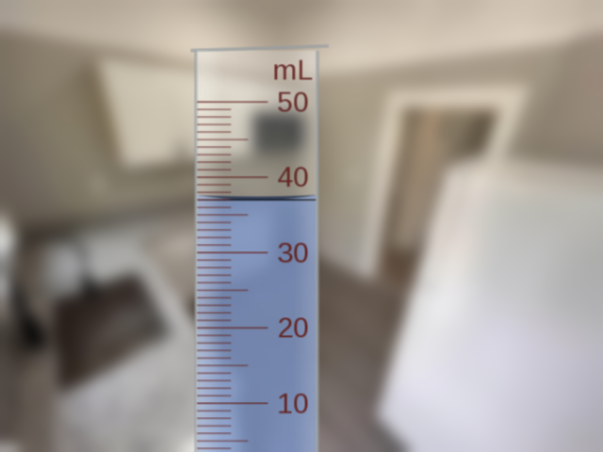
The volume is 37 mL
